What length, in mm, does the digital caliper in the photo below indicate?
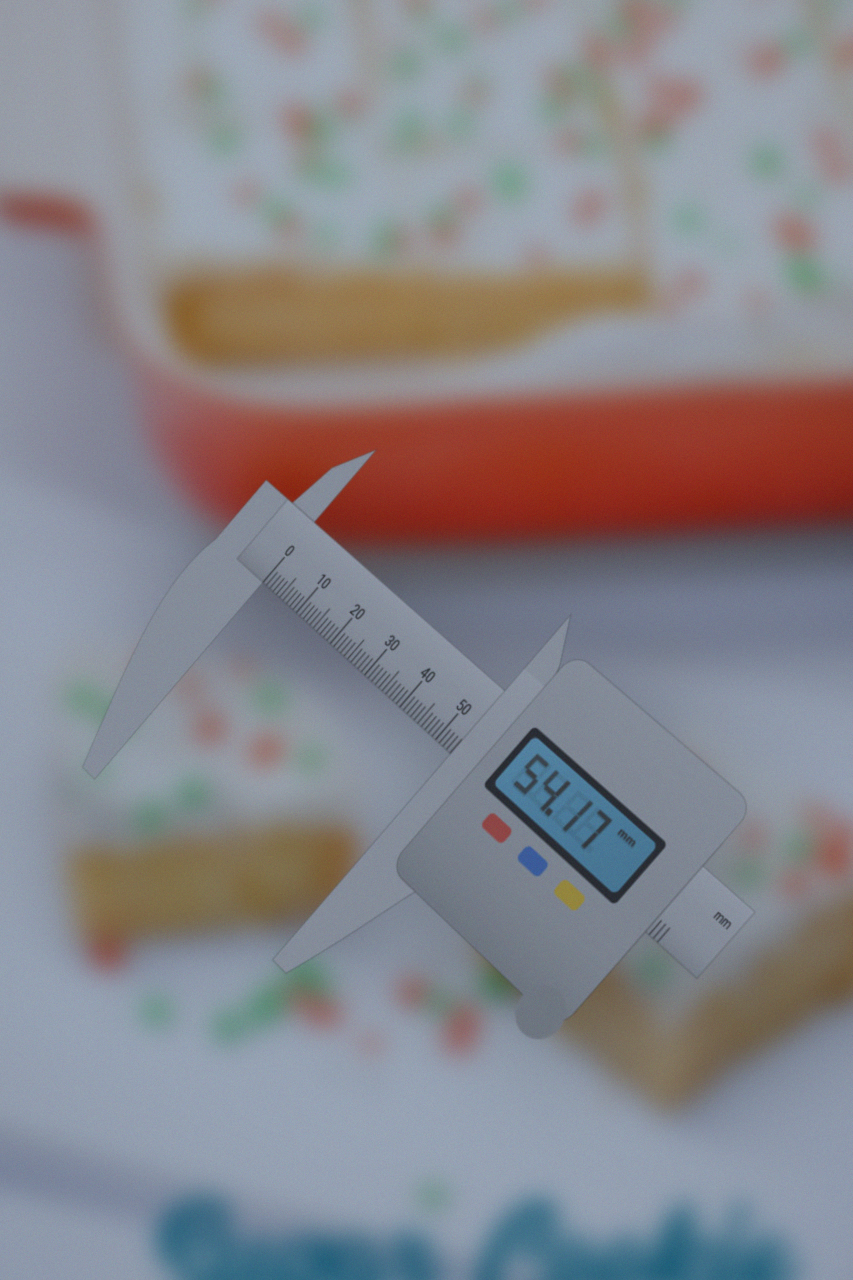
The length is 54.17 mm
